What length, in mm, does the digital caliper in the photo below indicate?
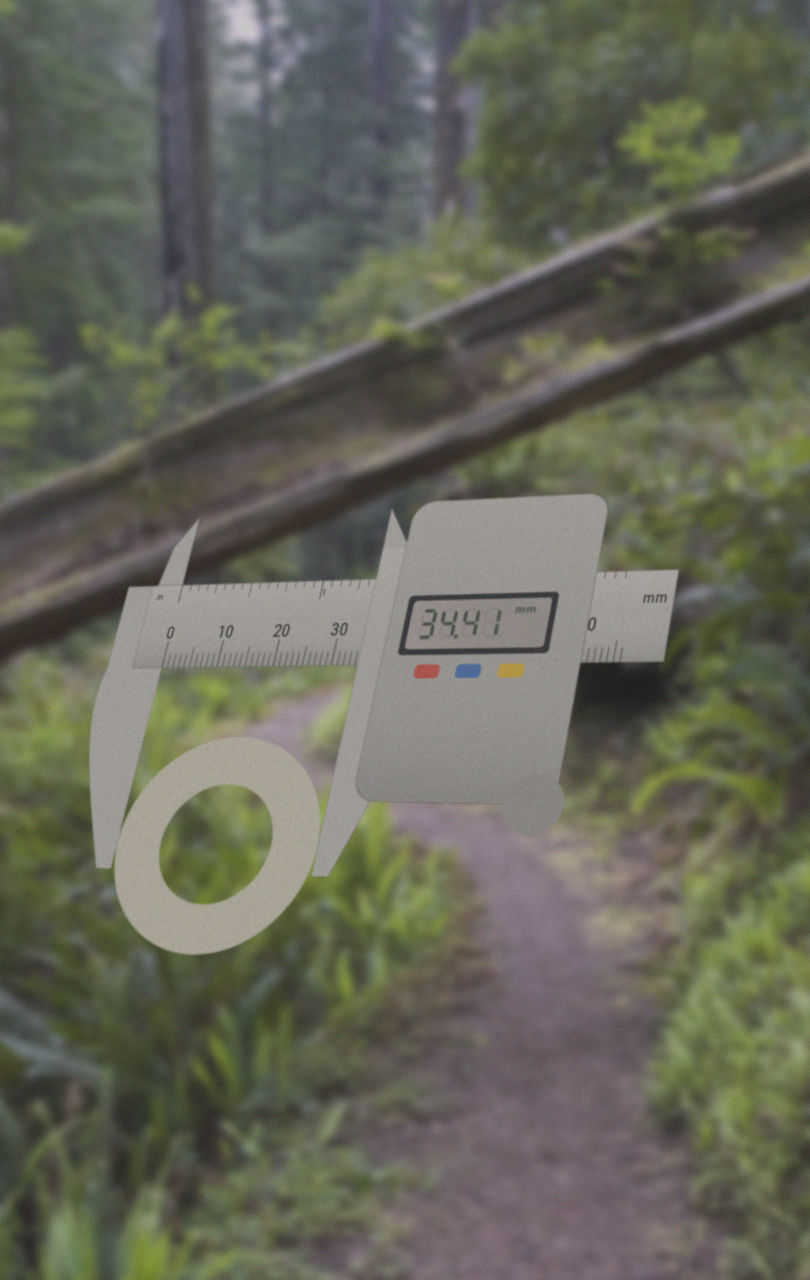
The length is 34.41 mm
